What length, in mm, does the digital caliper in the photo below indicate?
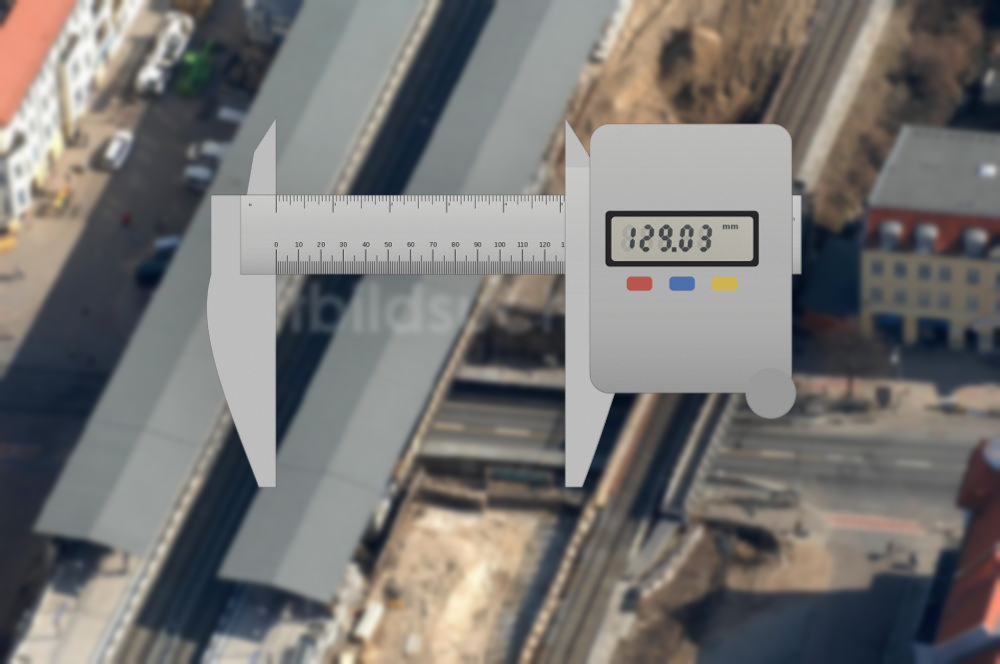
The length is 129.03 mm
